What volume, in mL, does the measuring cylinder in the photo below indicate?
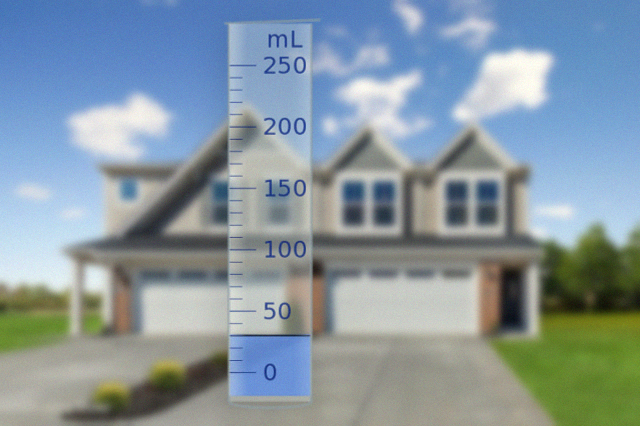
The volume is 30 mL
